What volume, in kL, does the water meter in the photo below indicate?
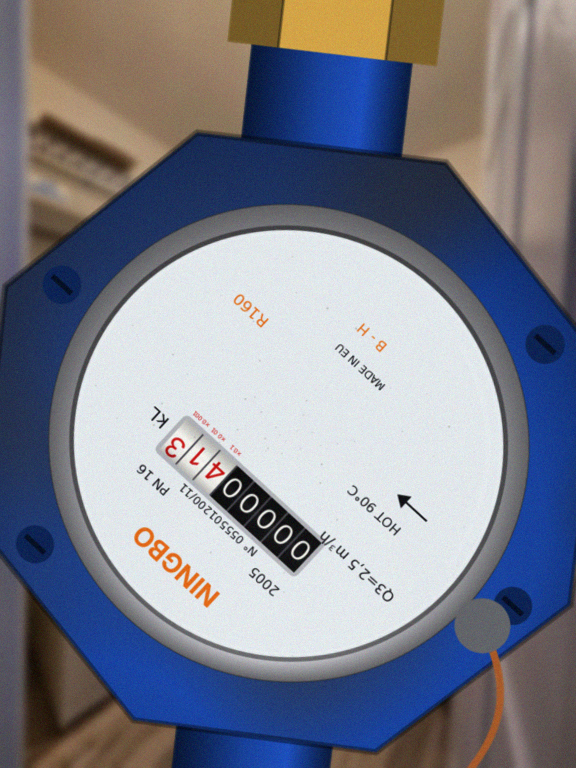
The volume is 0.413 kL
